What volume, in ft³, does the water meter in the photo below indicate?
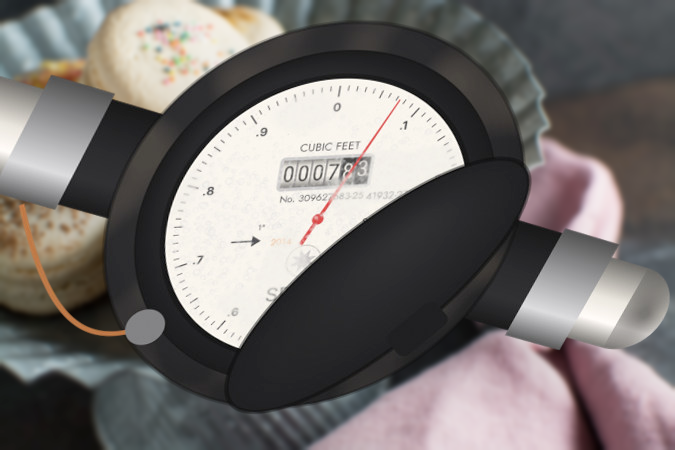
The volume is 783.07 ft³
